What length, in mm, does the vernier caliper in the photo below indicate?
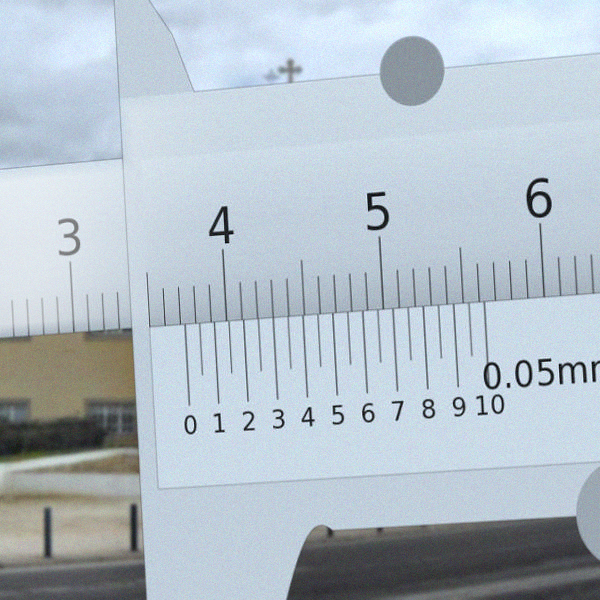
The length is 37.3 mm
